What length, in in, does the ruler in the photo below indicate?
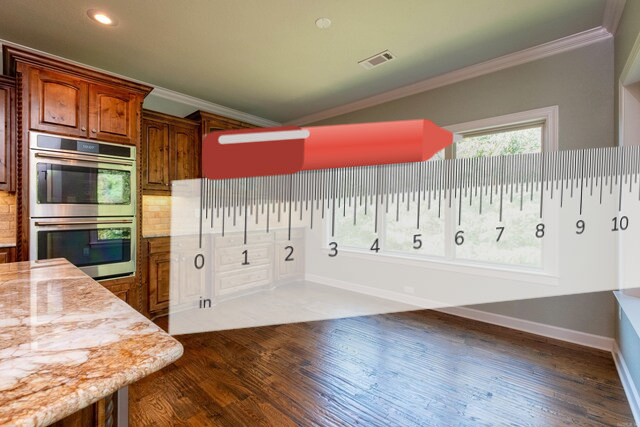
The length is 6 in
